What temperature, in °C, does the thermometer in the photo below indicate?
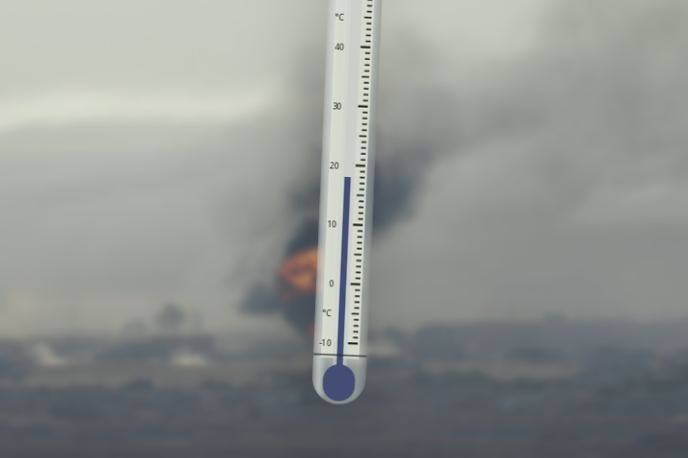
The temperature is 18 °C
